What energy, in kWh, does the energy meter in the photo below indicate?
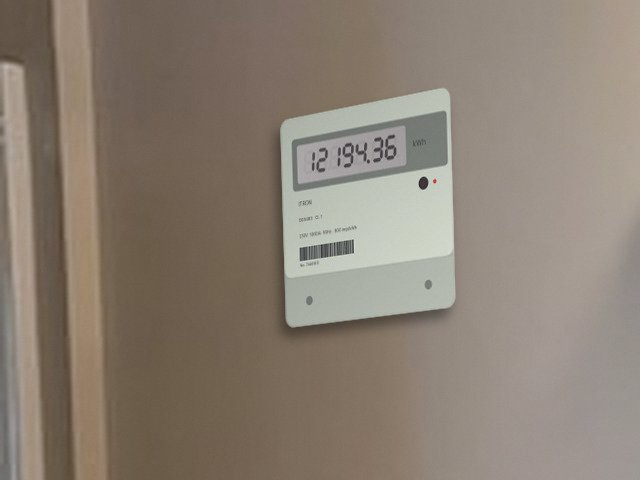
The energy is 12194.36 kWh
